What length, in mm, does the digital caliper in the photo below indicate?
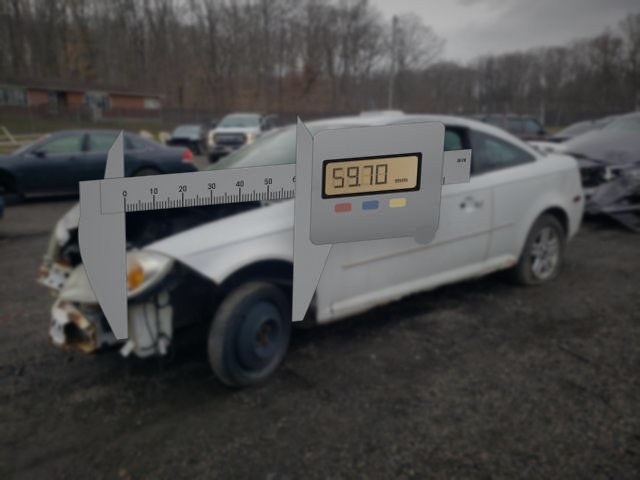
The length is 59.70 mm
